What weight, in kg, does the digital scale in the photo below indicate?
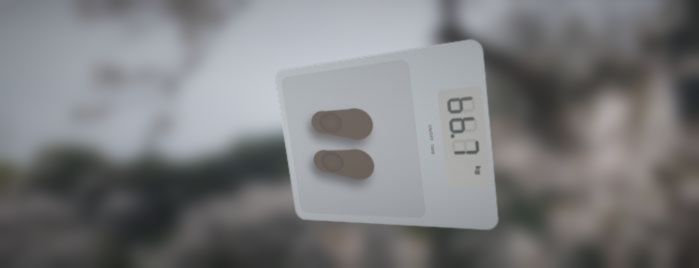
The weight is 66.7 kg
